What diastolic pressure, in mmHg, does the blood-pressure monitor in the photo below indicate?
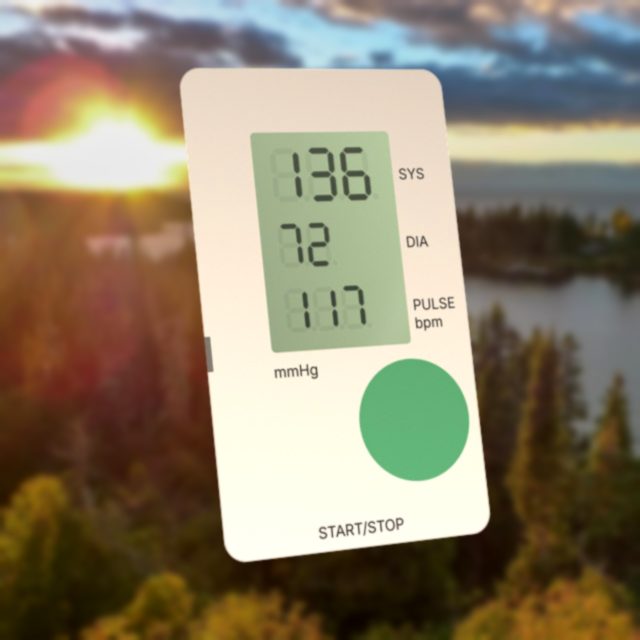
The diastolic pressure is 72 mmHg
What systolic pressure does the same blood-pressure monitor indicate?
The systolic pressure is 136 mmHg
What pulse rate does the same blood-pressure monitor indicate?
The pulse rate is 117 bpm
